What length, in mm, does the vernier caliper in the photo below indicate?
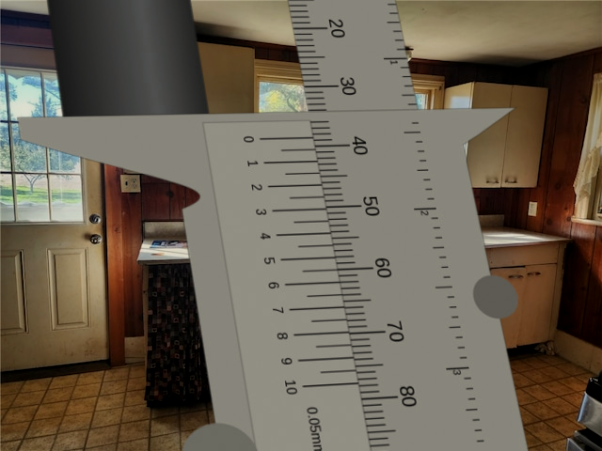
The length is 38.6 mm
